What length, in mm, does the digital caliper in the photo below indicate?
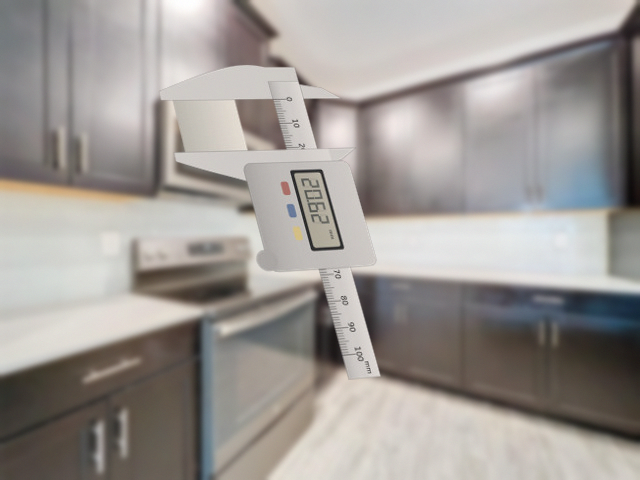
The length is 20.62 mm
